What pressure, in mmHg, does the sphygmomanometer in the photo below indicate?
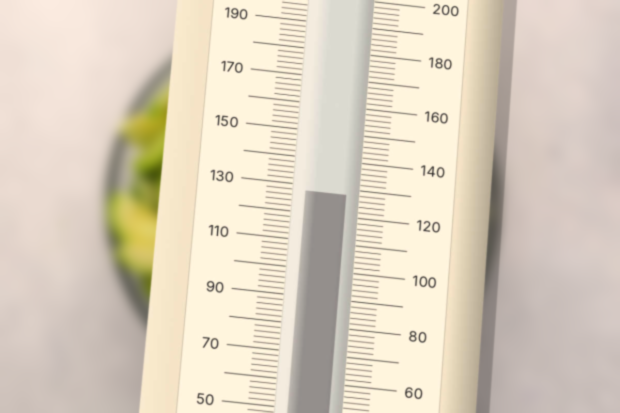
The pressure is 128 mmHg
